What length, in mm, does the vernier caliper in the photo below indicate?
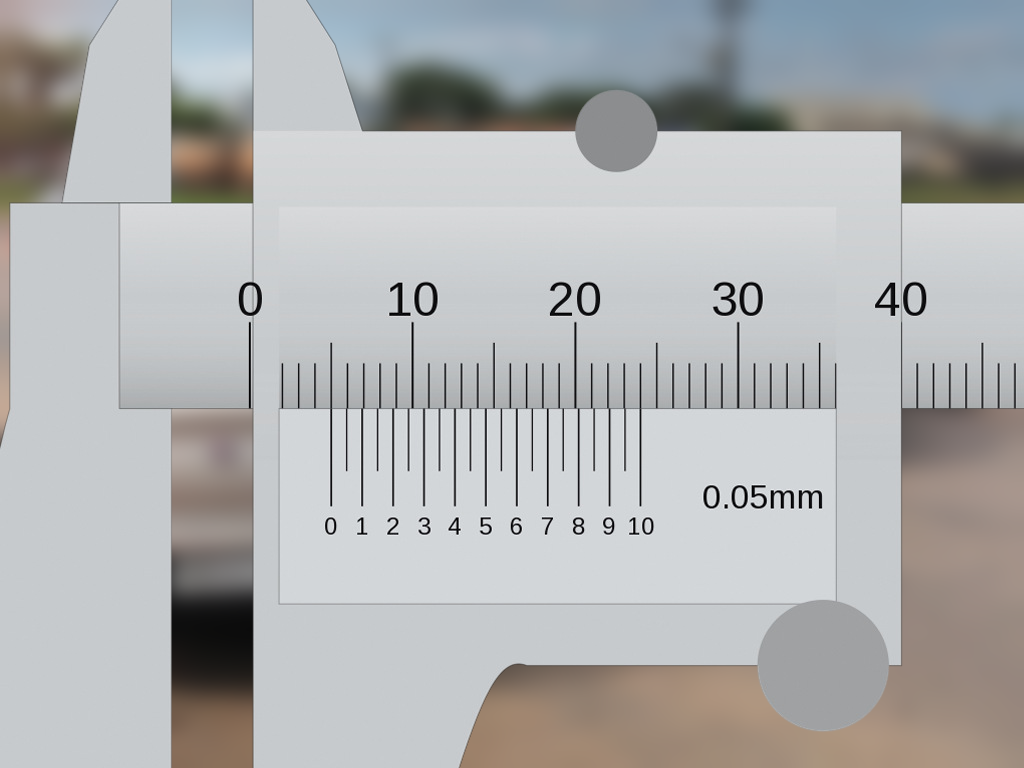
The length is 5.0 mm
